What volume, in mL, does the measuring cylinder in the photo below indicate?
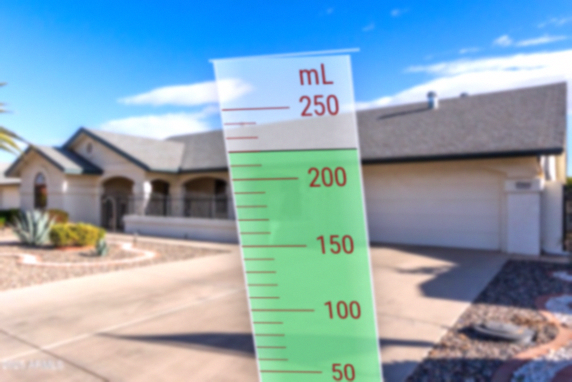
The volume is 220 mL
